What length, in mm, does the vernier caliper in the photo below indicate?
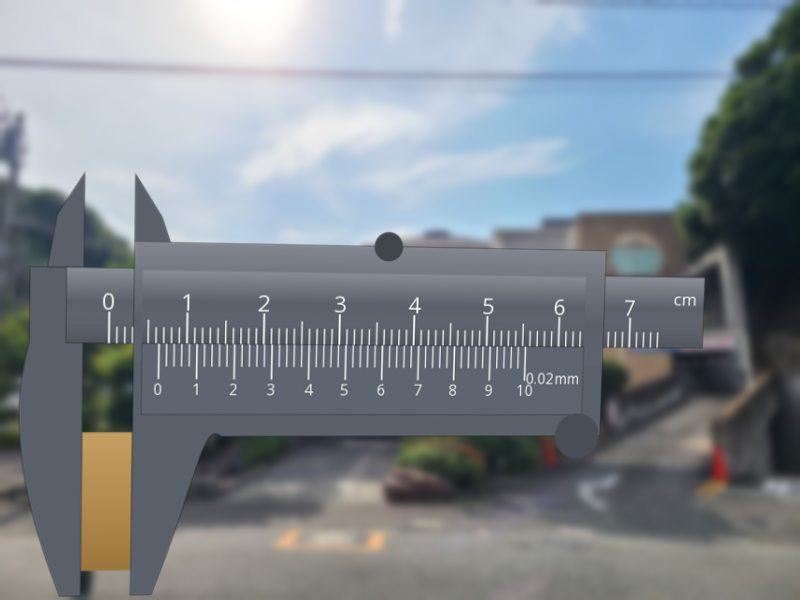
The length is 6.4 mm
